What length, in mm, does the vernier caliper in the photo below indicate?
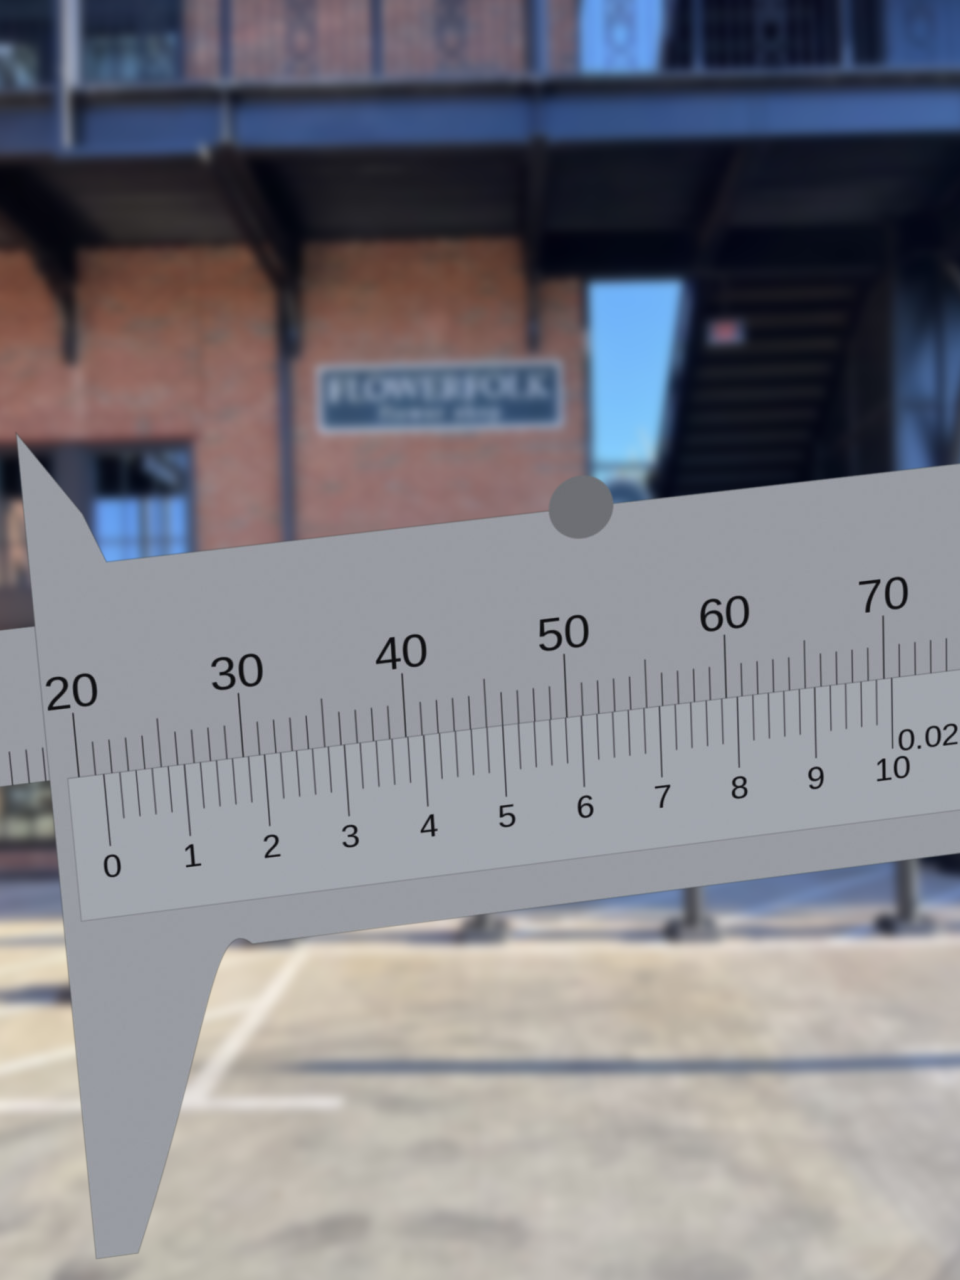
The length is 21.5 mm
